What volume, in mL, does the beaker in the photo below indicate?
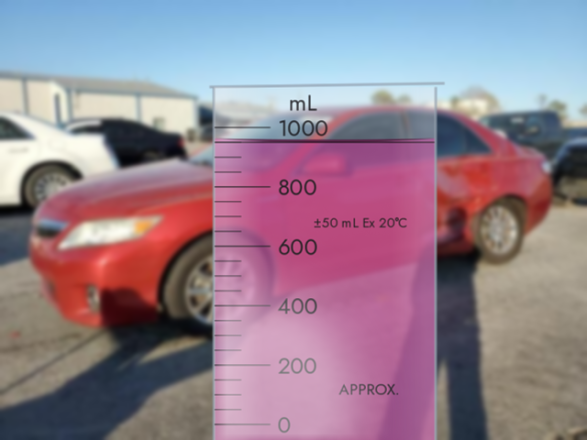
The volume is 950 mL
